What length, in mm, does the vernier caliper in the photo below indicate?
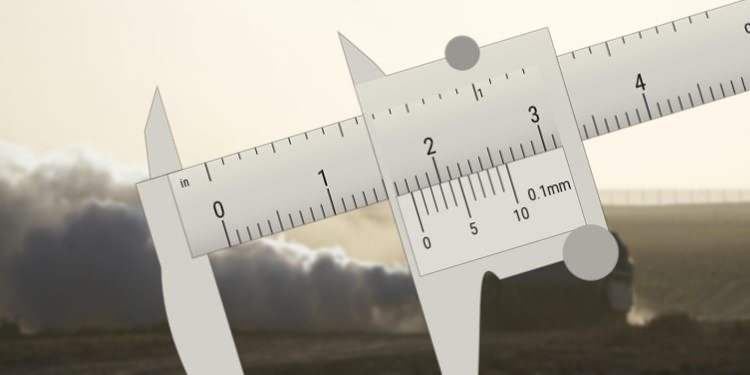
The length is 17.2 mm
